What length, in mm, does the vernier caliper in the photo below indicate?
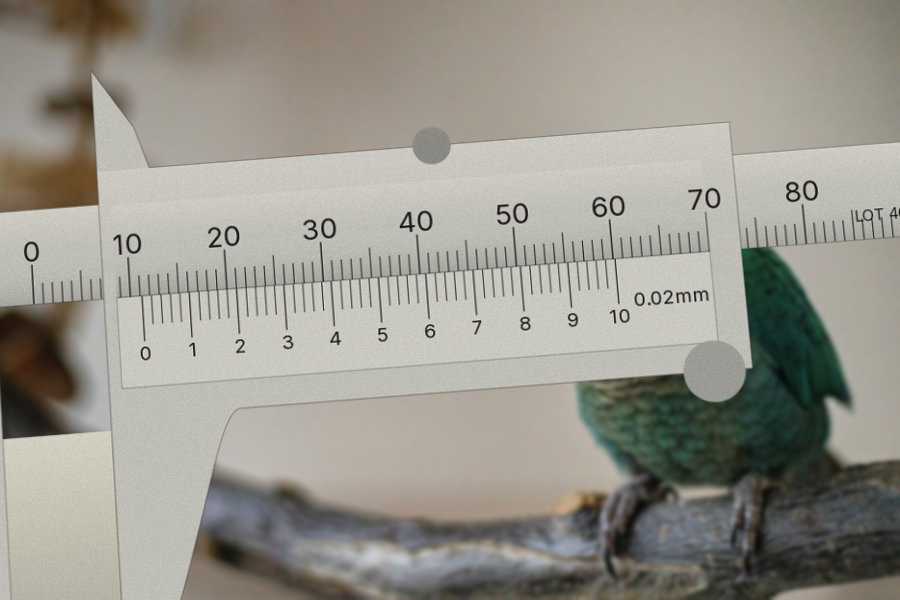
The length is 11.2 mm
